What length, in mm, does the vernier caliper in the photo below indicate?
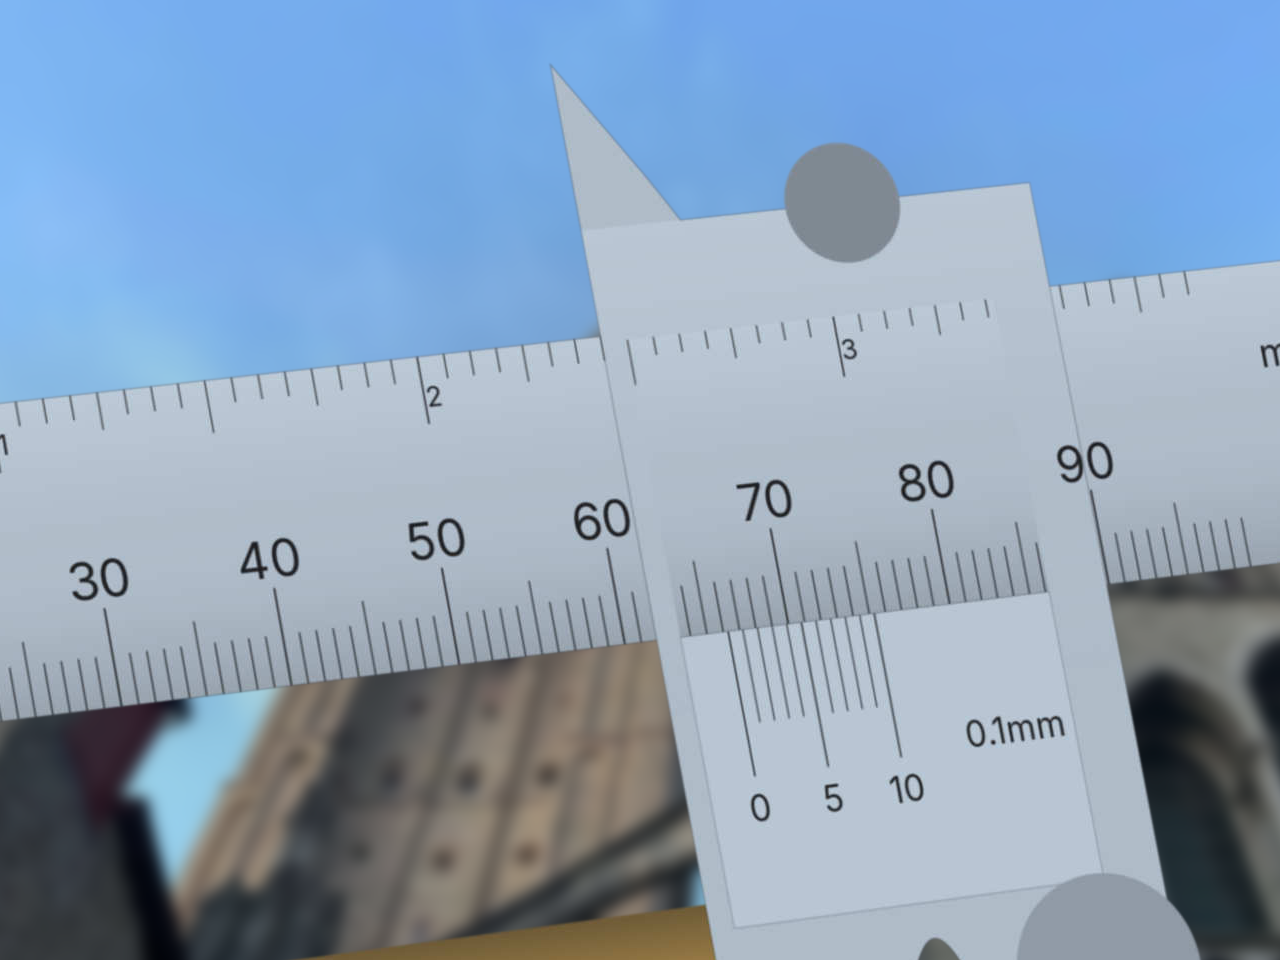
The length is 66.3 mm
